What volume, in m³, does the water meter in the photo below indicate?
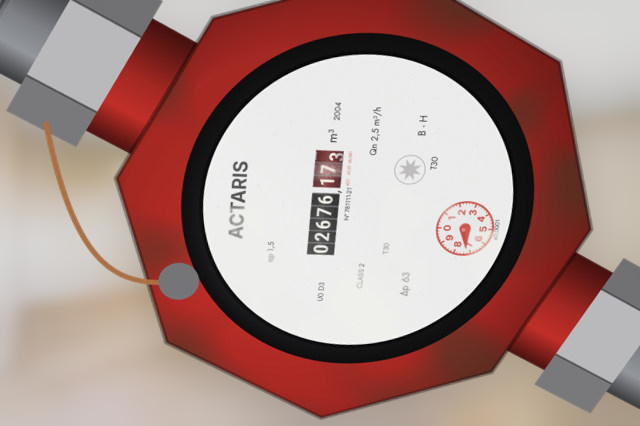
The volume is 2676.1727 m³
